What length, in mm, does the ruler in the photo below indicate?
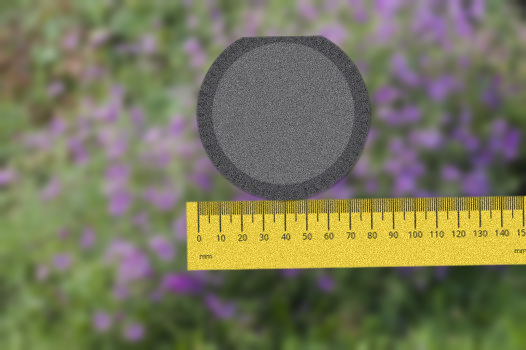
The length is 80 mm
